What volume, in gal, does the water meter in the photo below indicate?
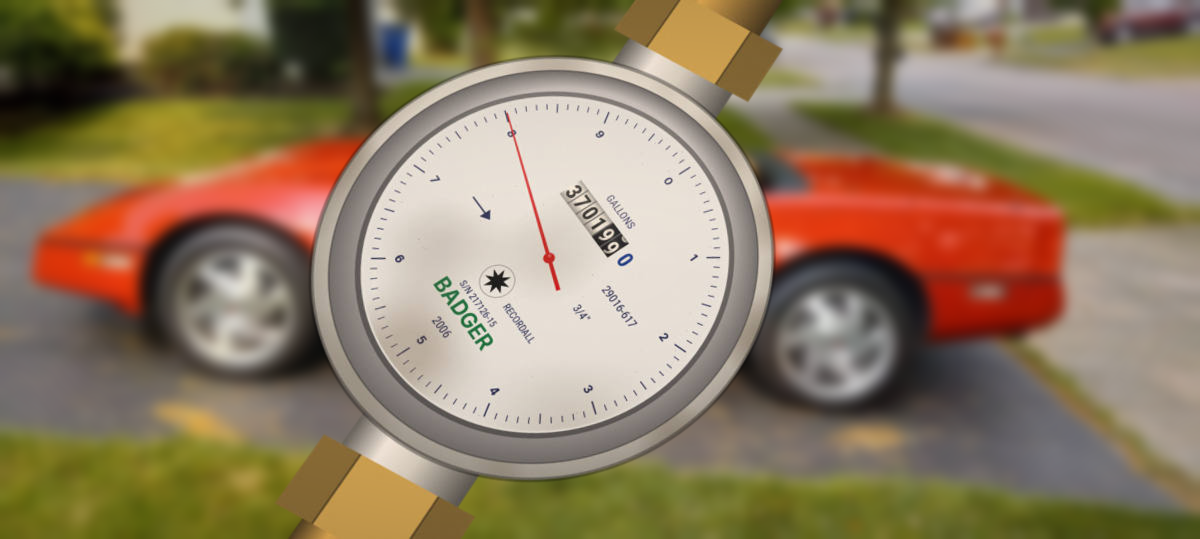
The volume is 3701988.0 gal
